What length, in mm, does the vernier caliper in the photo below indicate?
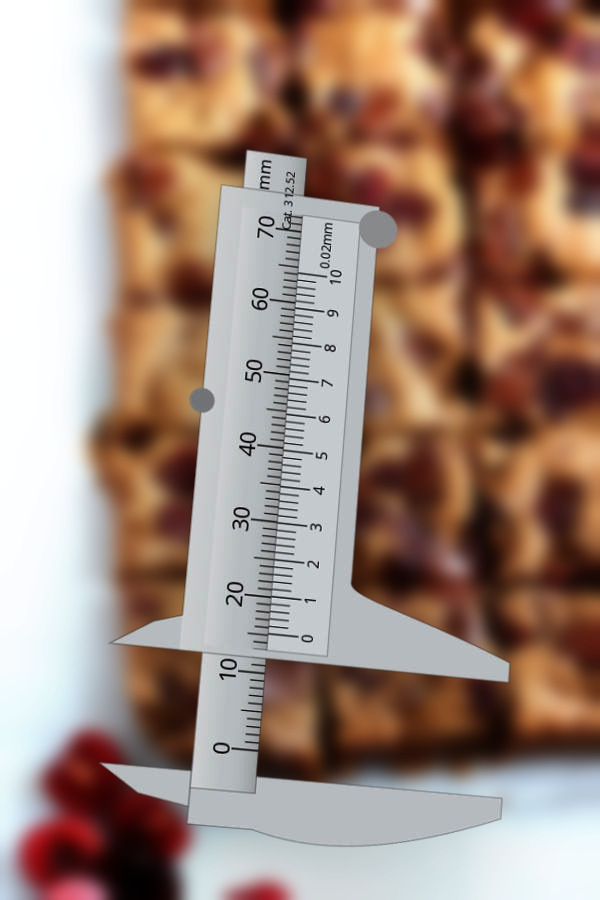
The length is 15.2 mm
